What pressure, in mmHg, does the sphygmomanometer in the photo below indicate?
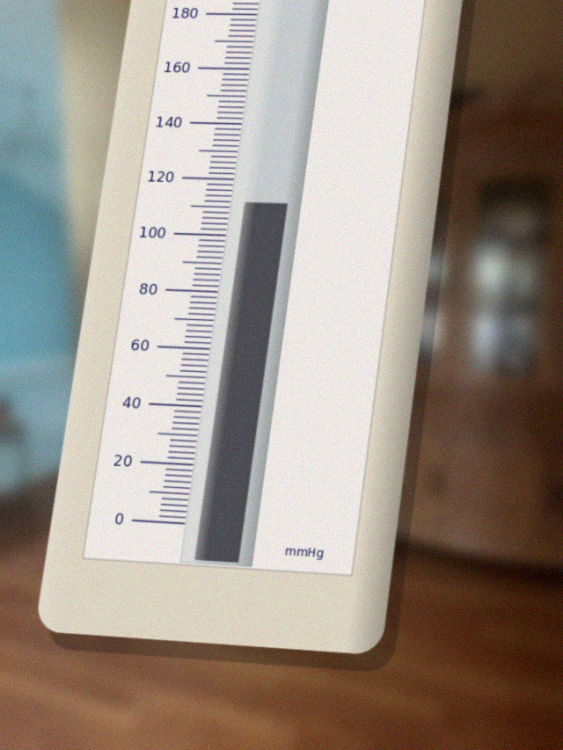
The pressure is 112 mmHg
